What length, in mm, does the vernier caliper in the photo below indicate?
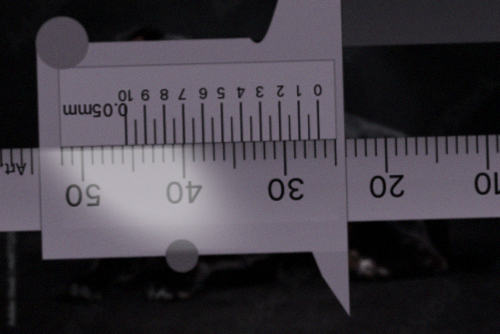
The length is 26.6 mm
